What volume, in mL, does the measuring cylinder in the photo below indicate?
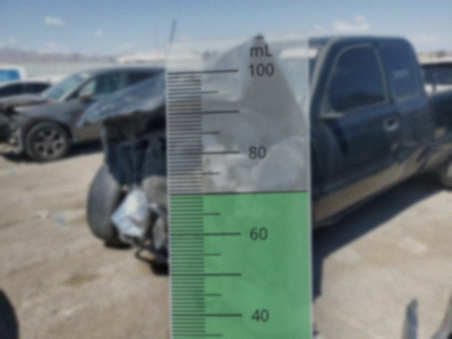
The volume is 70 mL
